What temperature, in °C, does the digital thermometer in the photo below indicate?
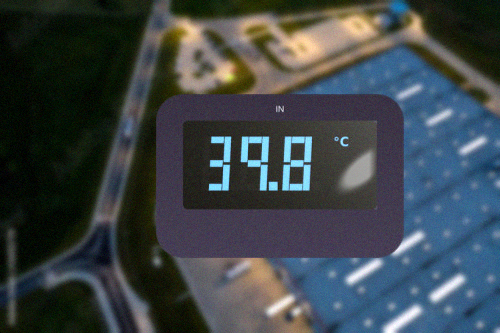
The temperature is 39.8 °C
